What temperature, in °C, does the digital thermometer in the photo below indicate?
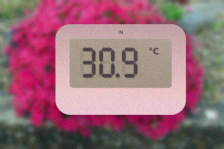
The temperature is 30.9 °C
